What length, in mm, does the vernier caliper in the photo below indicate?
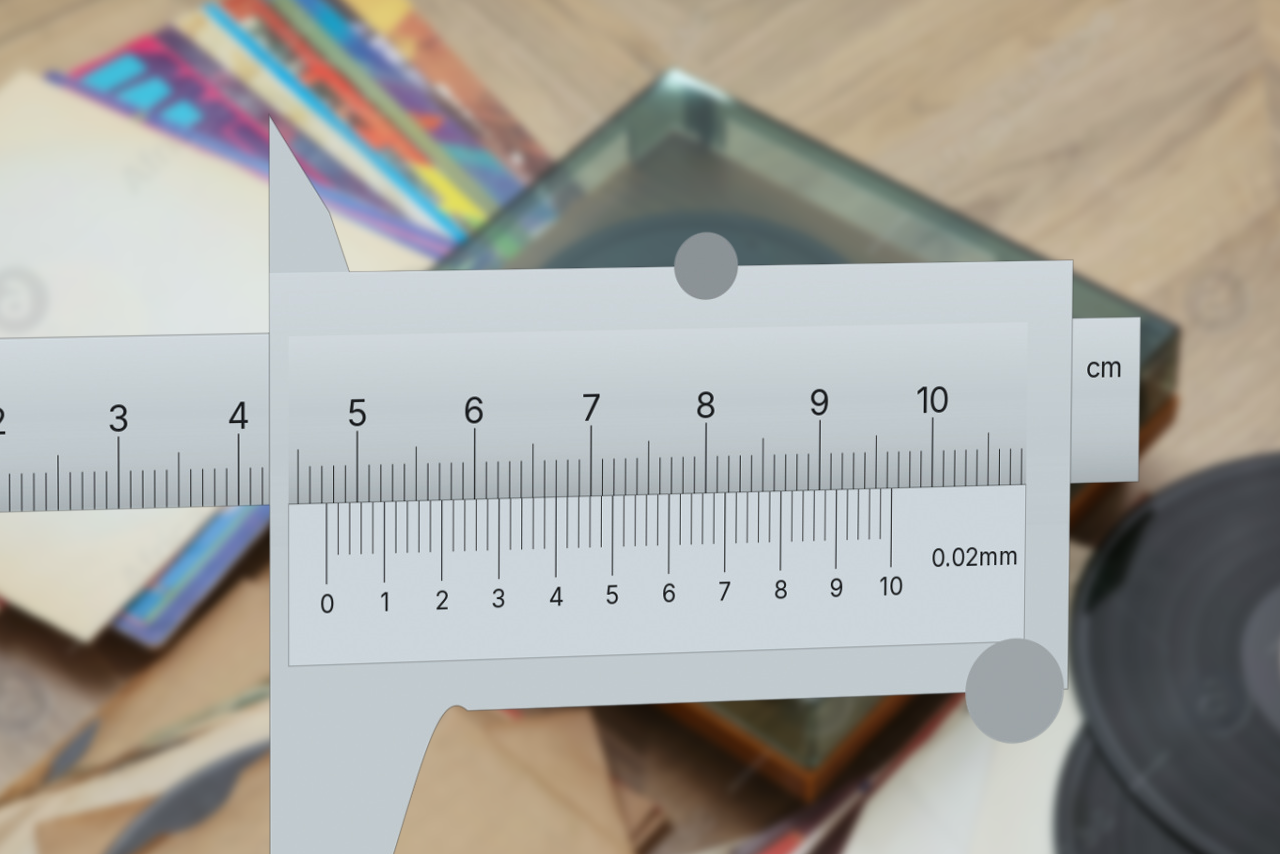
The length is 47.4 mm
